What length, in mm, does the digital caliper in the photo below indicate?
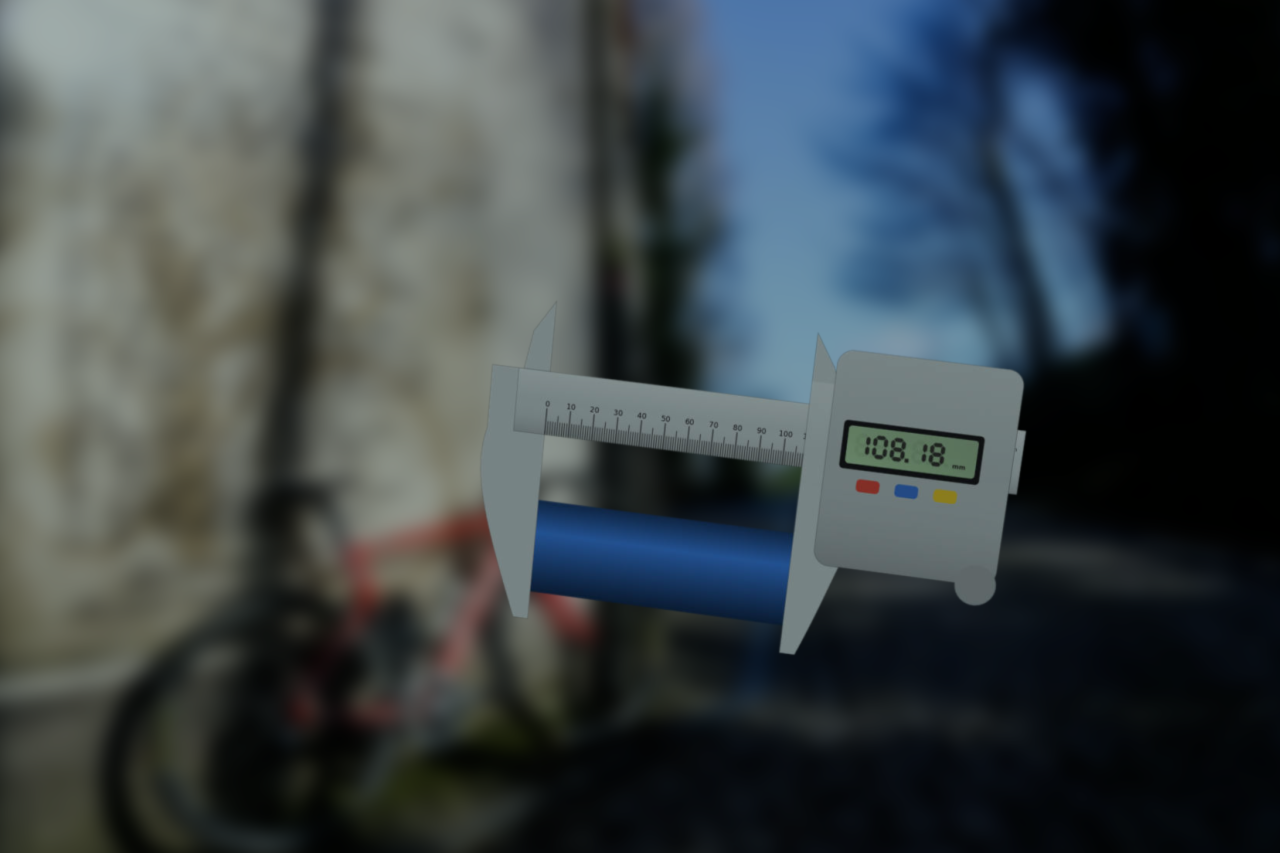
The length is 108.18 mm
